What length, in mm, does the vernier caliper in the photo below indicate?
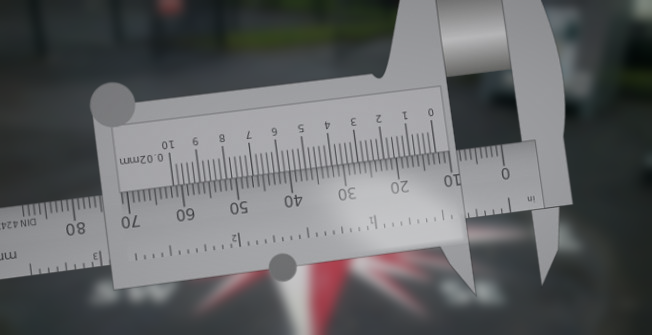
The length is 12.5 mm
